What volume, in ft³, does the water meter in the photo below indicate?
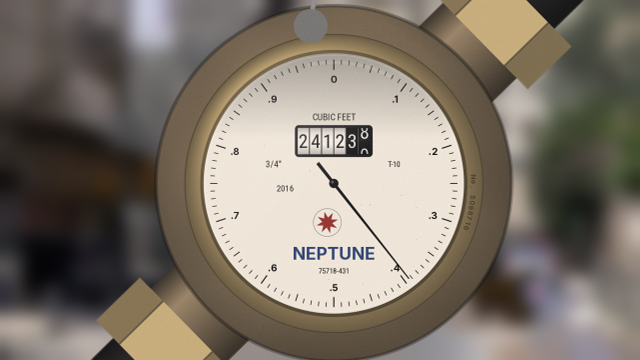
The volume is 241238.39 ft³
